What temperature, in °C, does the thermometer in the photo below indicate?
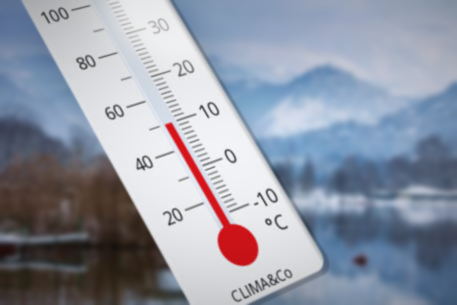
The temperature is 10 °C
